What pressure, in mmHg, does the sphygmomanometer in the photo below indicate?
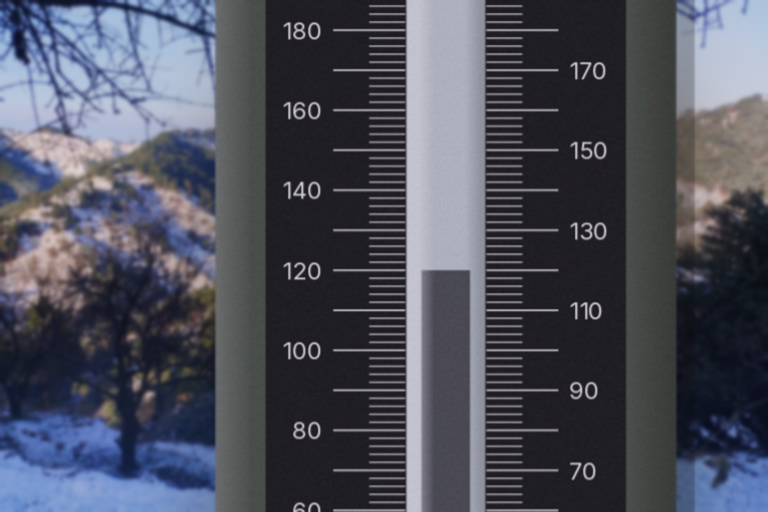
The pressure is 120 mmHg
